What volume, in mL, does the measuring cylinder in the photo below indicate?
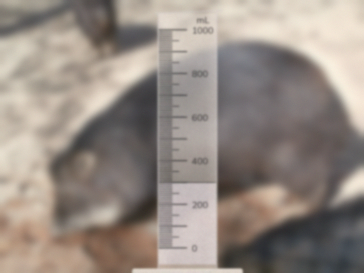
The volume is 300 mL
